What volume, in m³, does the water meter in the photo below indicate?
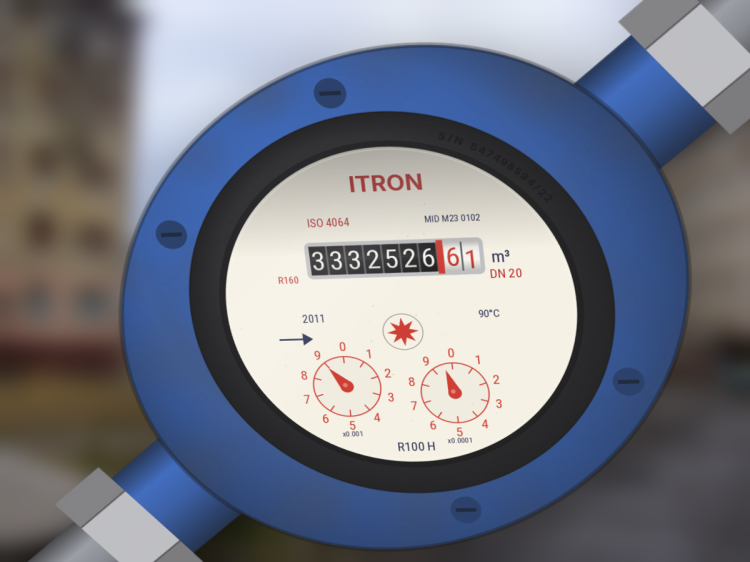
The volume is 3332526.6089 m³
